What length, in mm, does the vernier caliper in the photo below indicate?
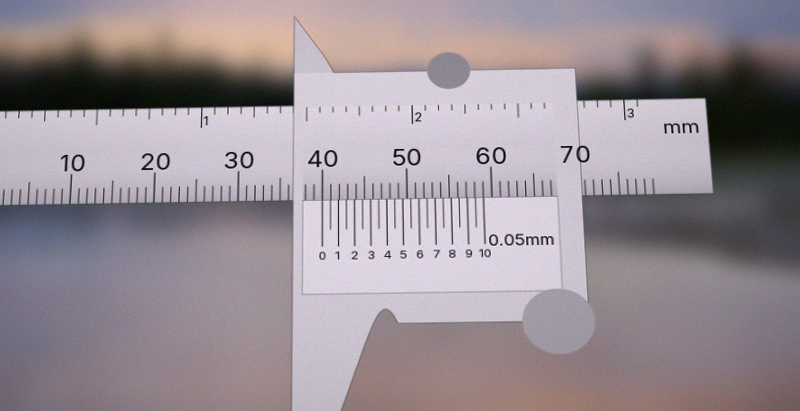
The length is 40.0 mm
